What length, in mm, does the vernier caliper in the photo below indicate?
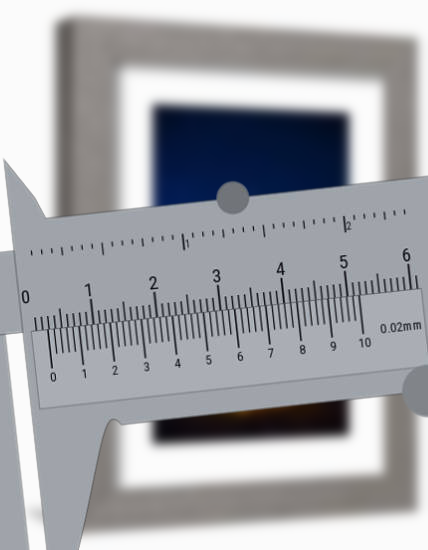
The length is 2.8 mm
